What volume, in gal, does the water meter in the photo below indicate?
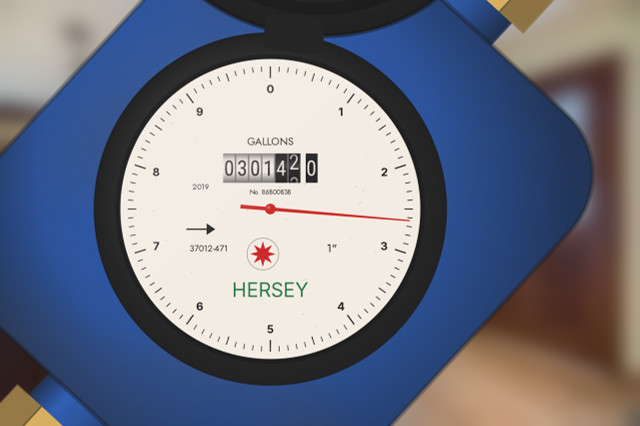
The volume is 301422.6 gal
